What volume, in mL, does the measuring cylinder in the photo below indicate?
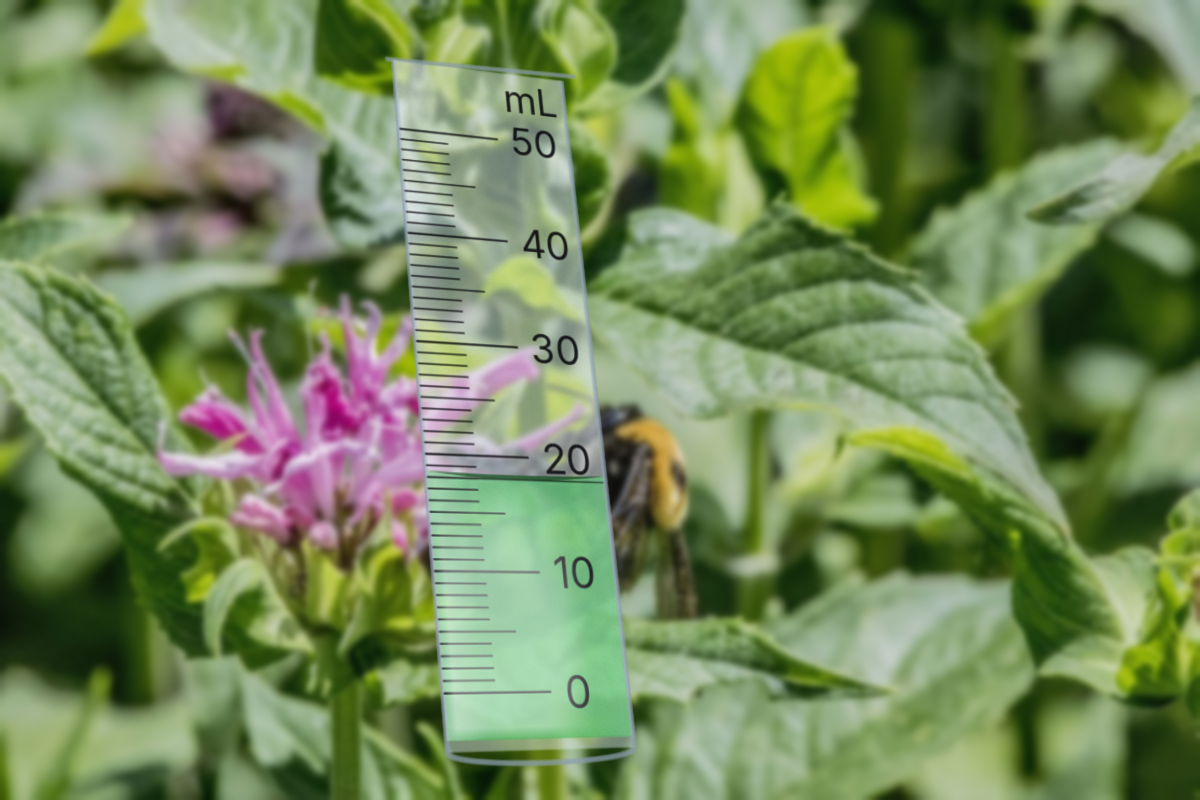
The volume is 18 mL
